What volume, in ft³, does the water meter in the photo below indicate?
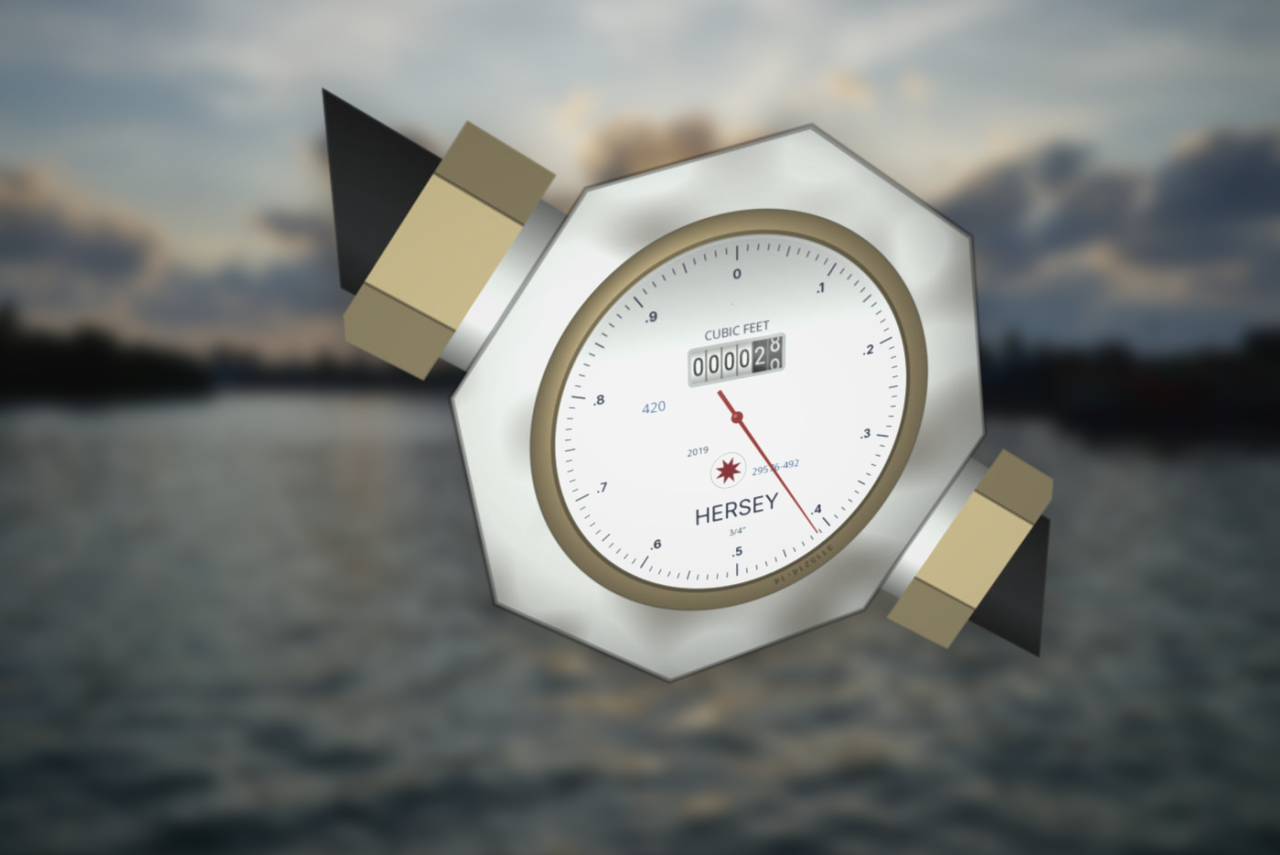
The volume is 28.41 ft³
